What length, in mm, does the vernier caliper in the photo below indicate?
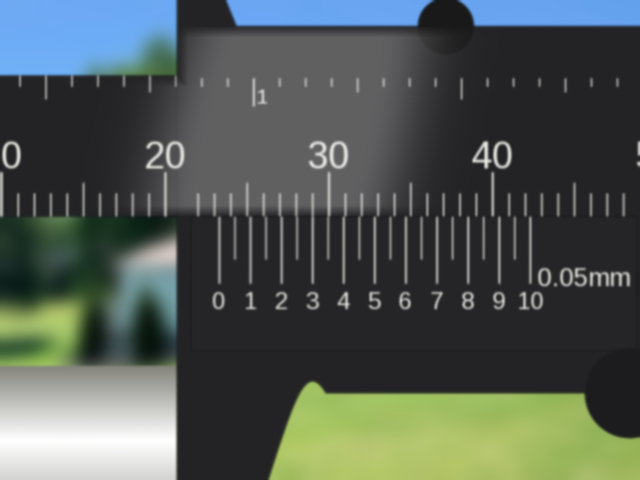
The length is 23.3 mm
